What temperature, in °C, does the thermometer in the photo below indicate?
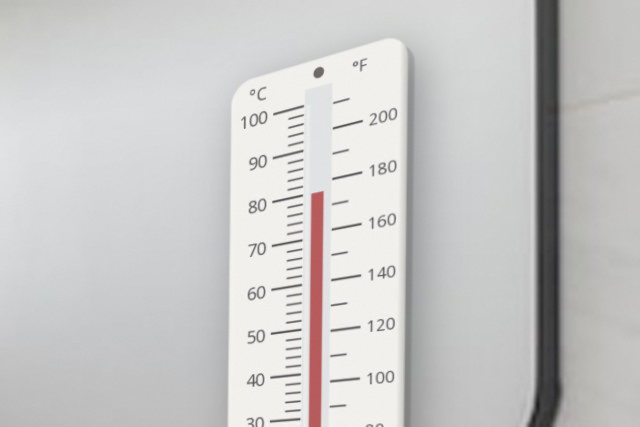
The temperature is 80 °C
